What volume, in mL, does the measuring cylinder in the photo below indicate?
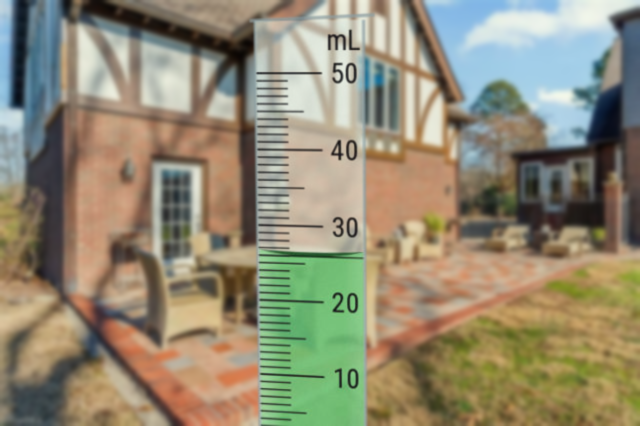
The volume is 26 mL
